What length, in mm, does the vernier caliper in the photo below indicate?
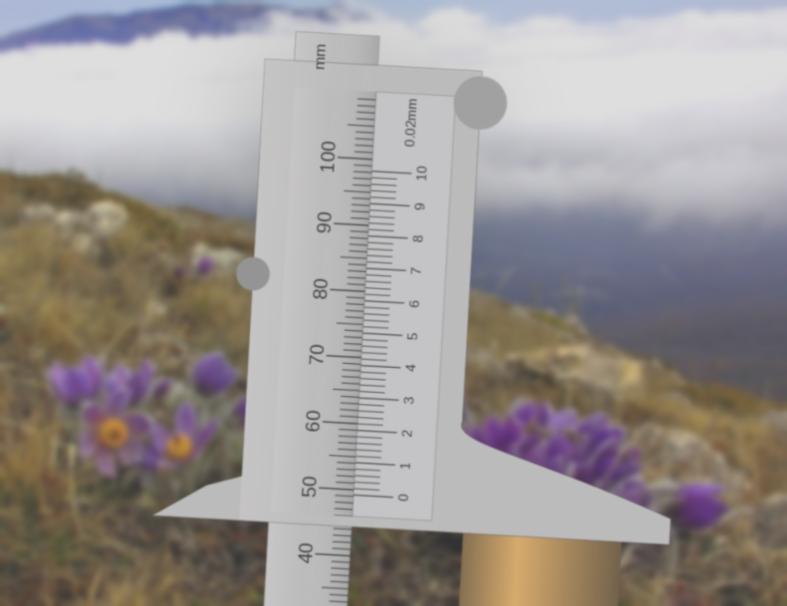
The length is 49.2 mm
